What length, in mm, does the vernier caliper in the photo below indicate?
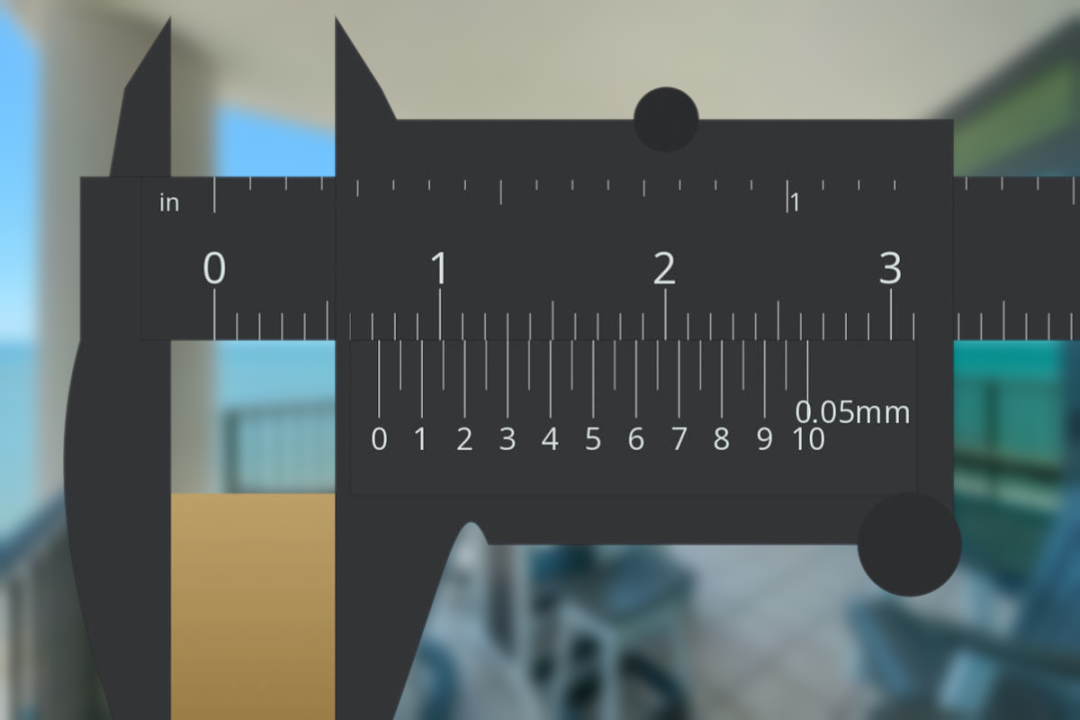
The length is 7.30 mm
